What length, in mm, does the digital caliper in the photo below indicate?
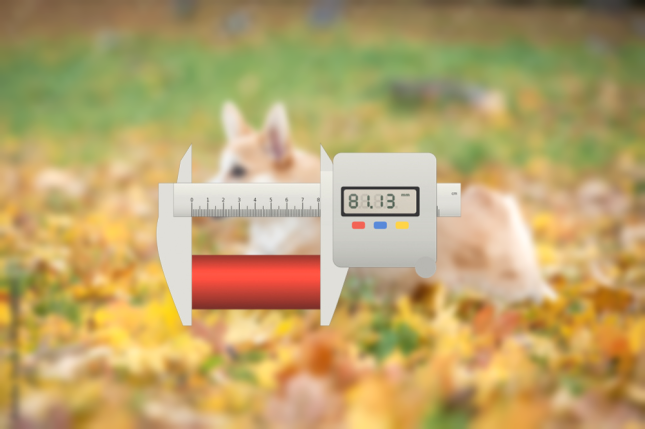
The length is 81.13 mm
